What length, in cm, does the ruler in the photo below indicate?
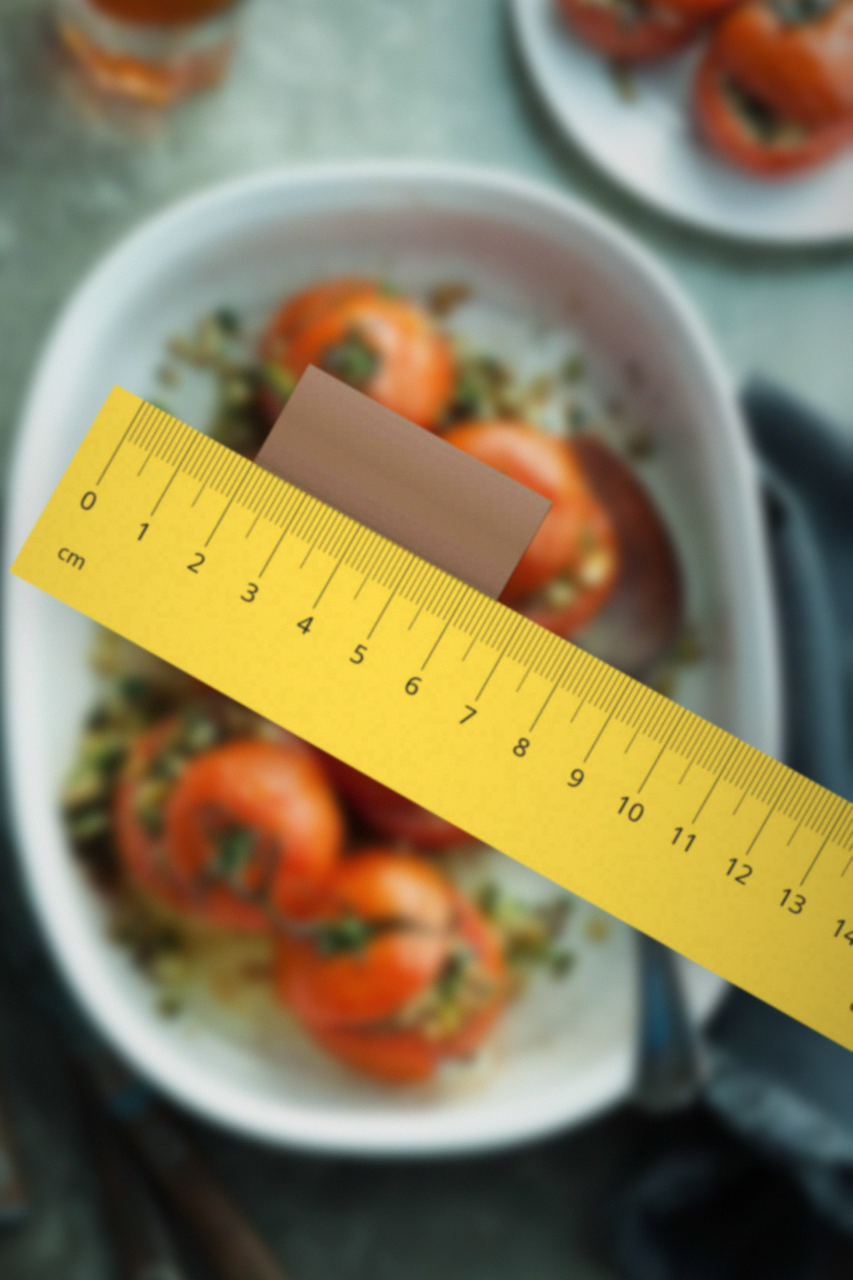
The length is 4.5 cm
